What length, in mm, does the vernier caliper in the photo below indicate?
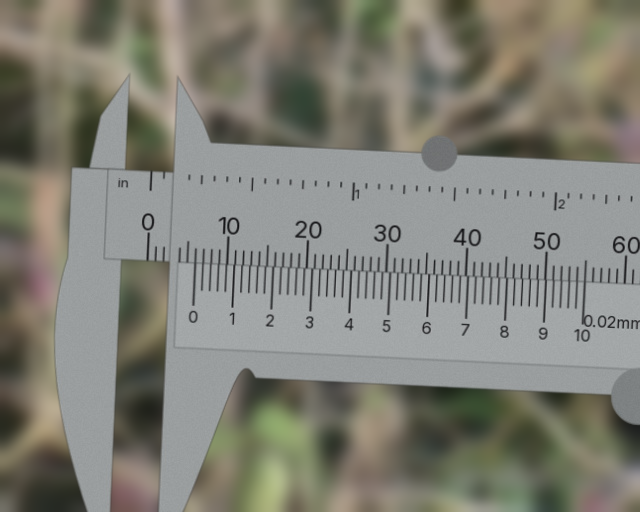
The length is 6.0 mm
